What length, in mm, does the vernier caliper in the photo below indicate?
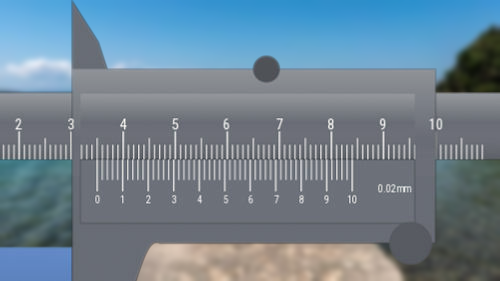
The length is 35.0 mm
